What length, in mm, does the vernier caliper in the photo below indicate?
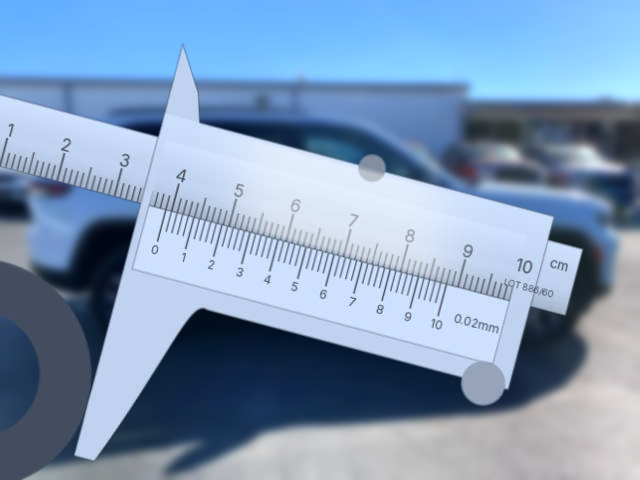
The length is 39.0 mm
